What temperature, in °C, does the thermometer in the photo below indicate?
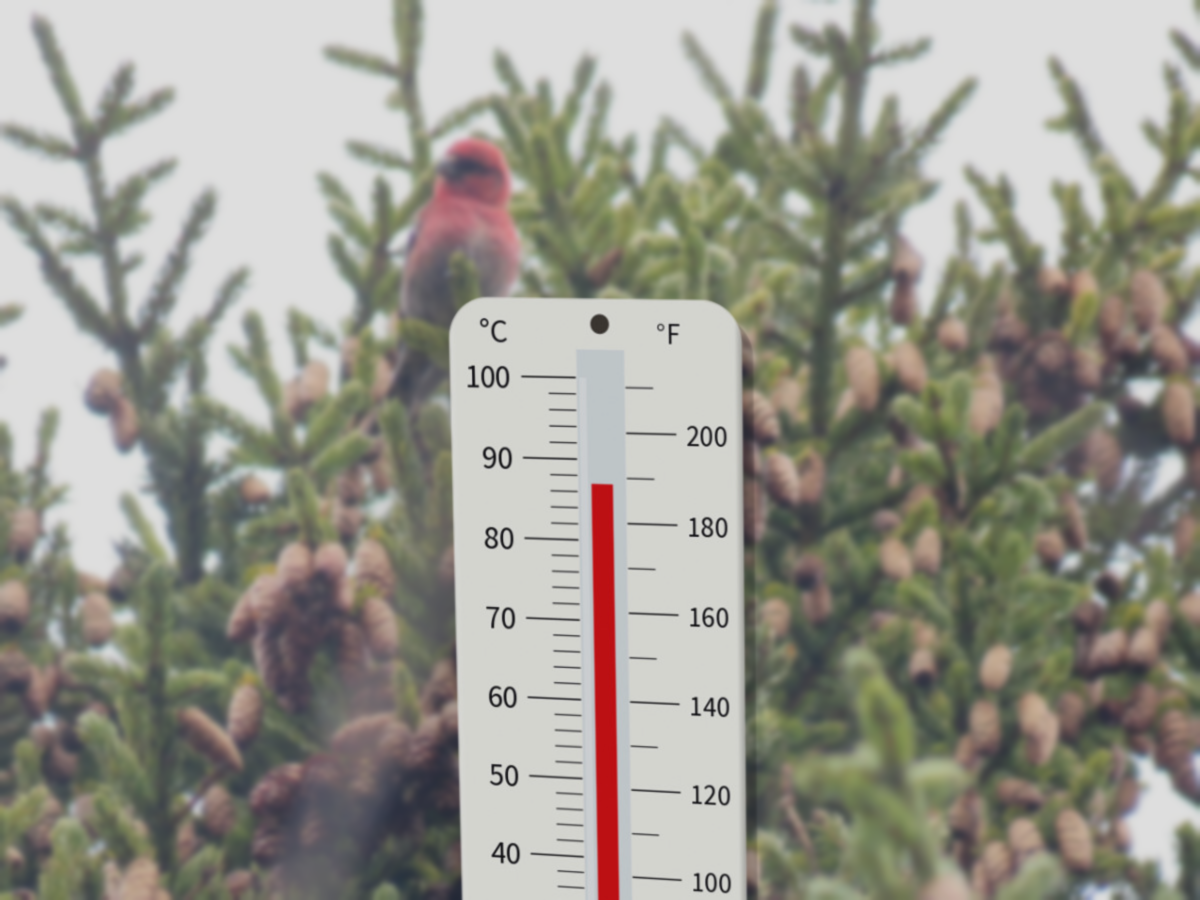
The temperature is 87 °C
